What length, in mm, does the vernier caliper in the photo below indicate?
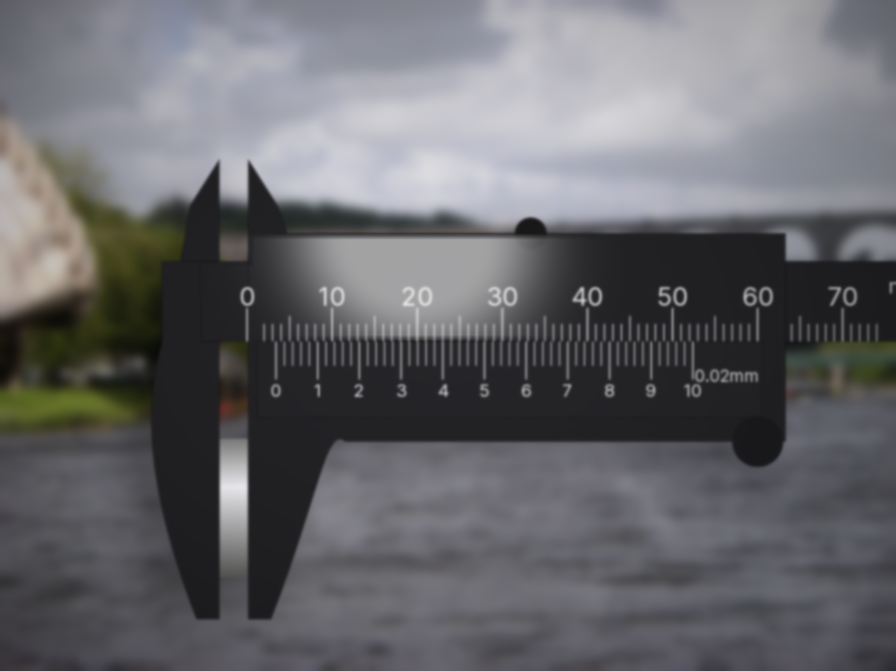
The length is 3.4 mm
